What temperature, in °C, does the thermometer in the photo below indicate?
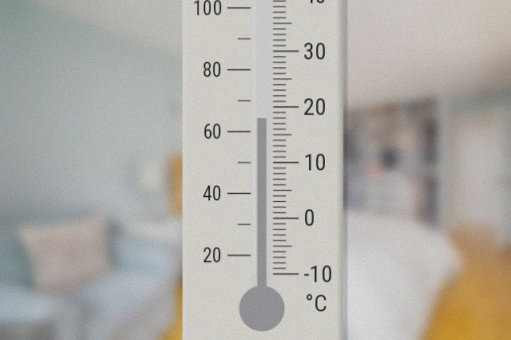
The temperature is 18 °C
